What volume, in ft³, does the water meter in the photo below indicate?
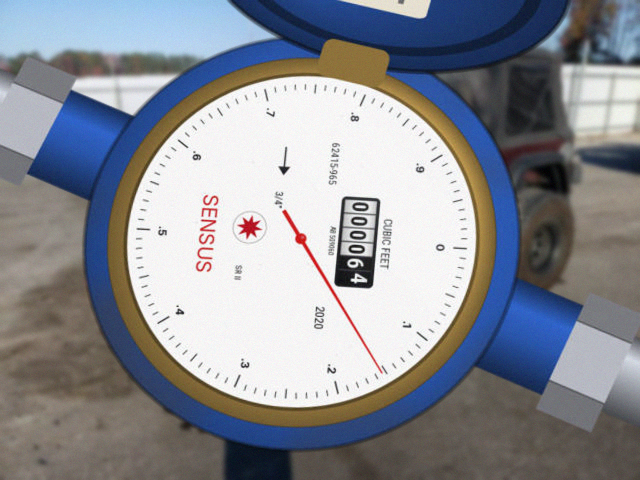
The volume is 64.15 ft³
